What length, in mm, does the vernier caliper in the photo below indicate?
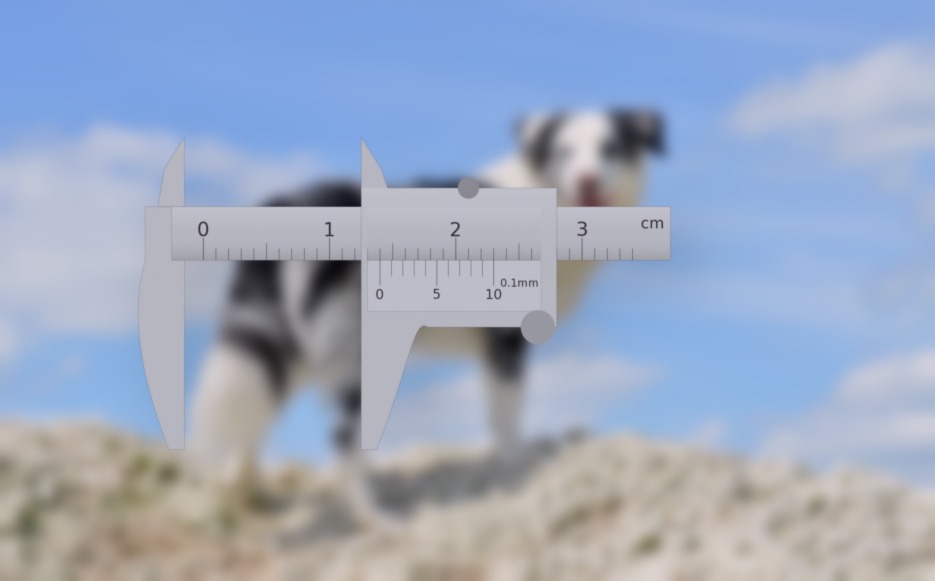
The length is 14.0 mm
